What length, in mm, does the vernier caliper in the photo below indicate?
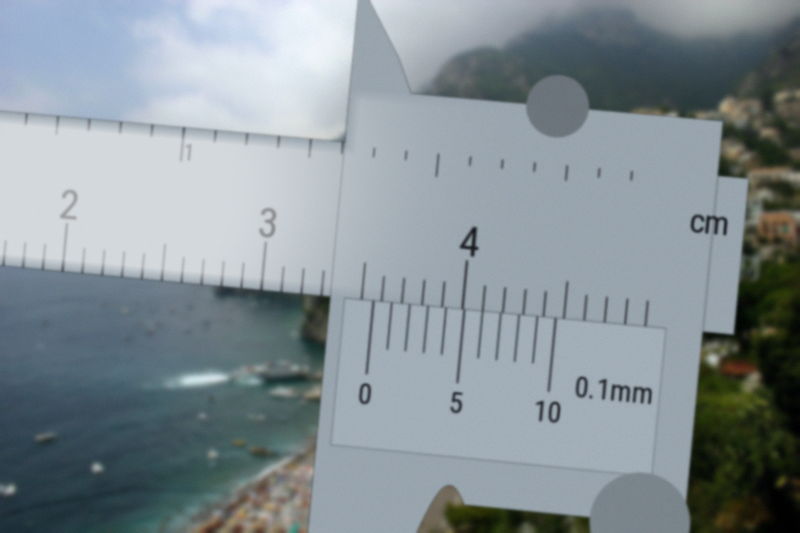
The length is 35.6 mm
